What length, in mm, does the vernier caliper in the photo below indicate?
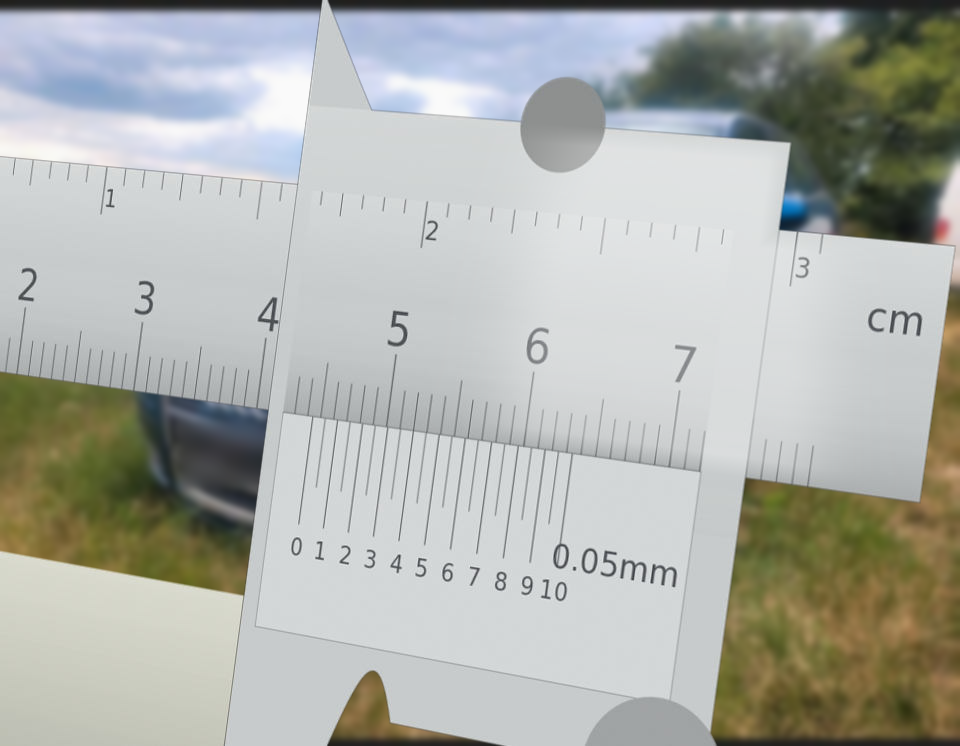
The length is 44.4 mm
